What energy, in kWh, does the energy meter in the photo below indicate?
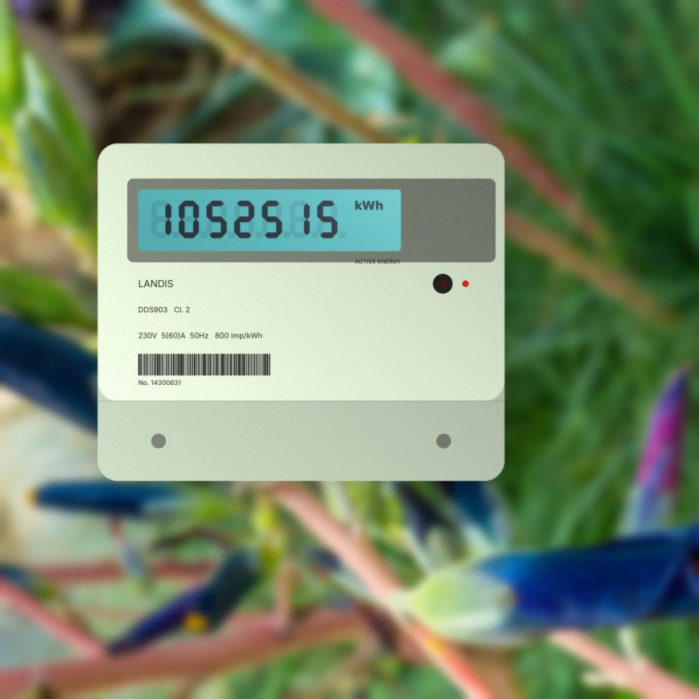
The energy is 1052515 kWh
